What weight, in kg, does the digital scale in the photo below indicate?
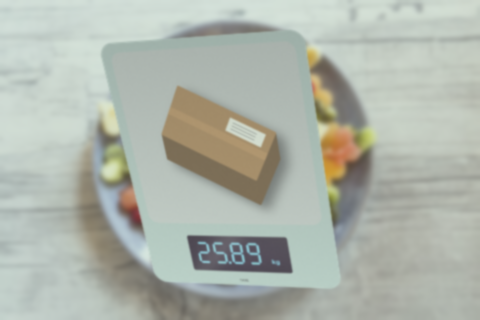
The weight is 25.89 kg
